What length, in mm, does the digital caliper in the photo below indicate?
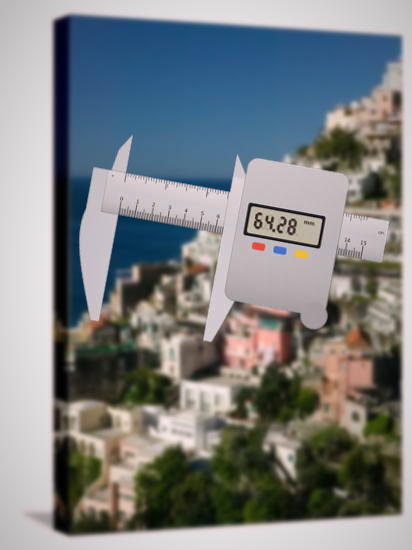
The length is 64.28 mm
